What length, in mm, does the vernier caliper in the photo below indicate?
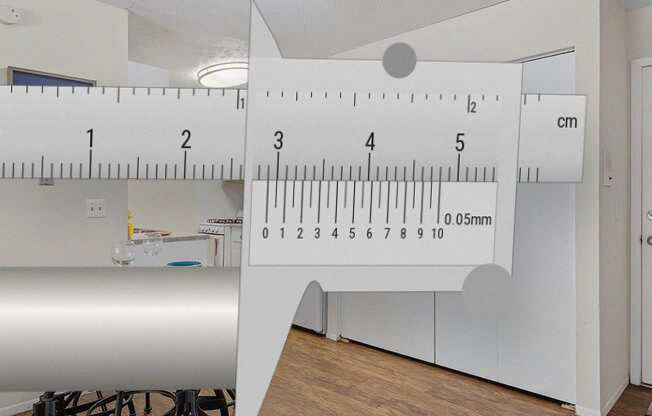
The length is 29.0 mm
